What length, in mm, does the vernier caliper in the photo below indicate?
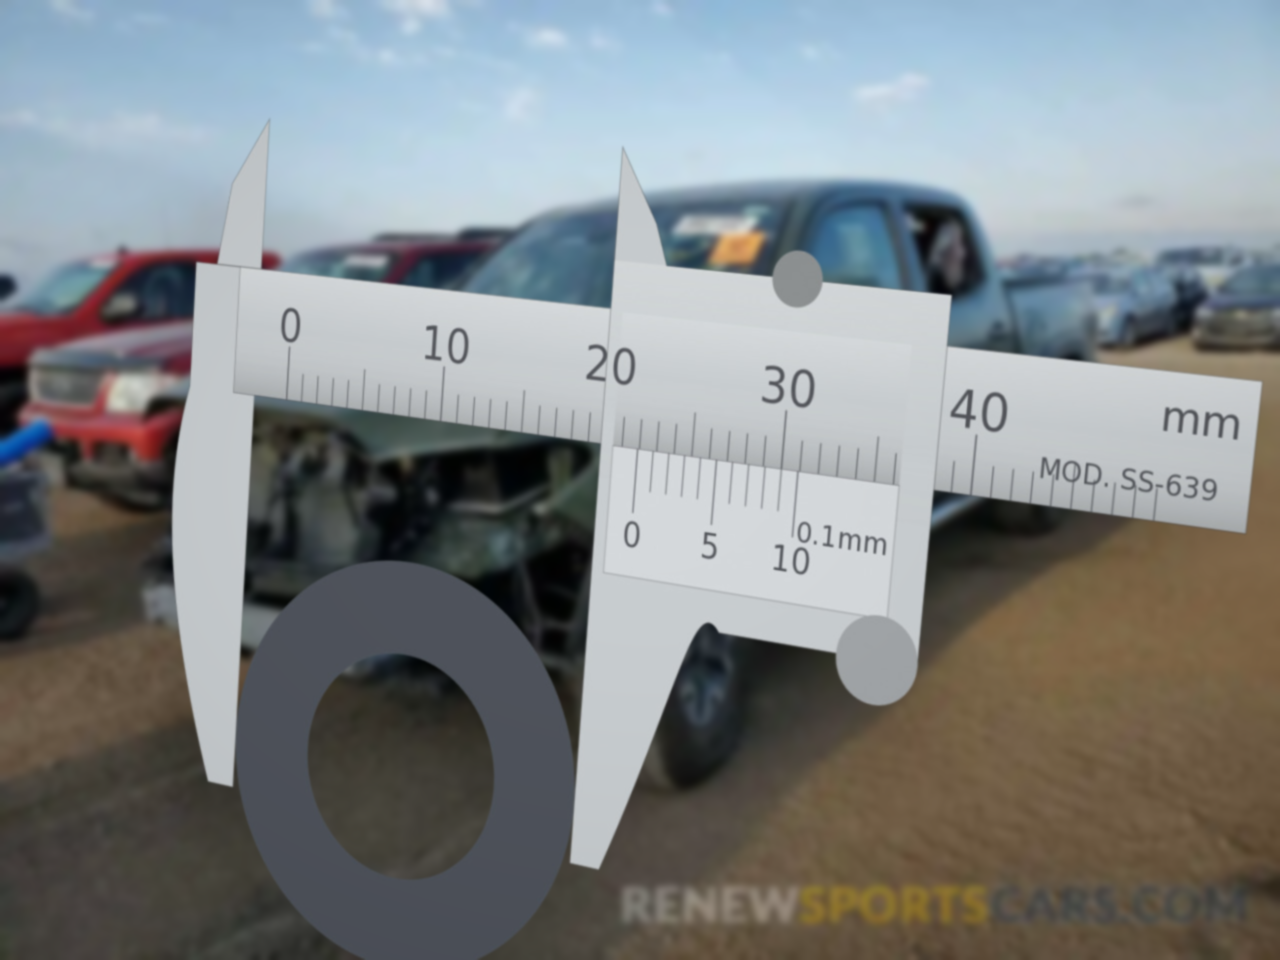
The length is 21.9 mm
